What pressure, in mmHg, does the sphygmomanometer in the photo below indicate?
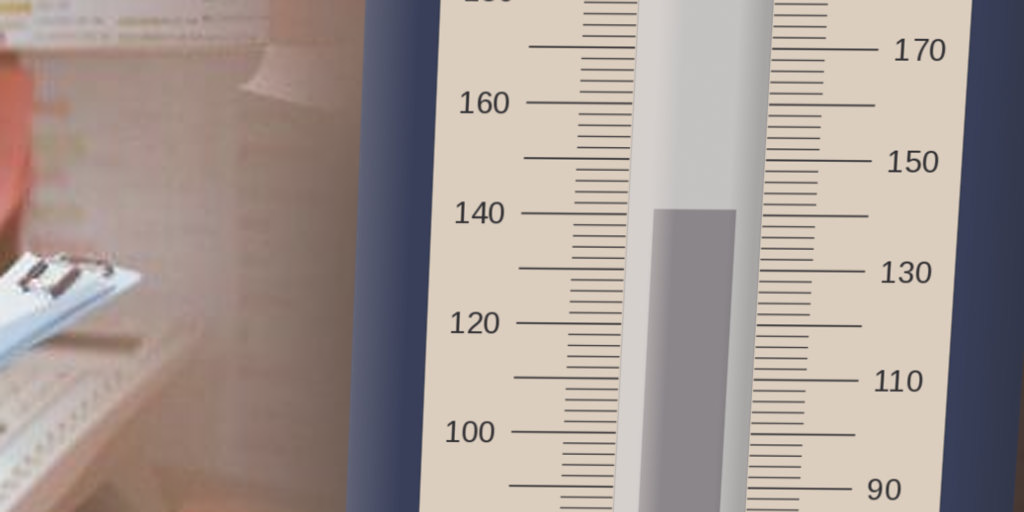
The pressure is 141 mmHg
